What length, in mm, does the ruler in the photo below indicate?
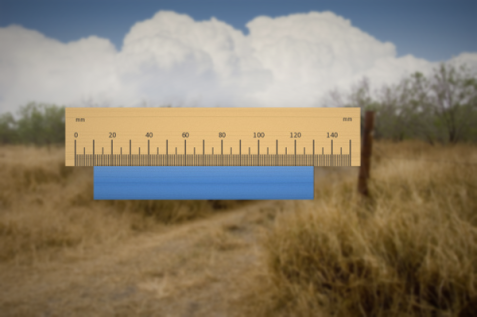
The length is 120 mm
